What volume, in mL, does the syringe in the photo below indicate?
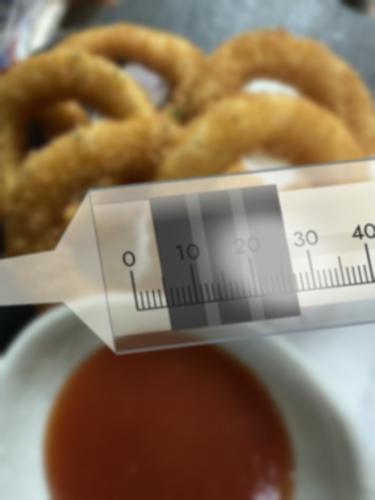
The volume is 5 mL
